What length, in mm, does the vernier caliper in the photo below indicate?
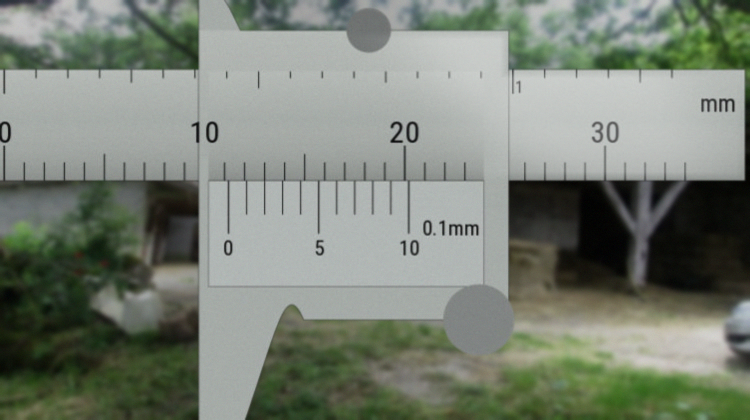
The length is 11.2 mm
